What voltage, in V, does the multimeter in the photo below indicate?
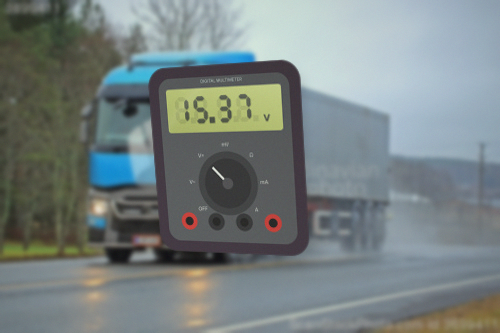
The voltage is 15.37 V
